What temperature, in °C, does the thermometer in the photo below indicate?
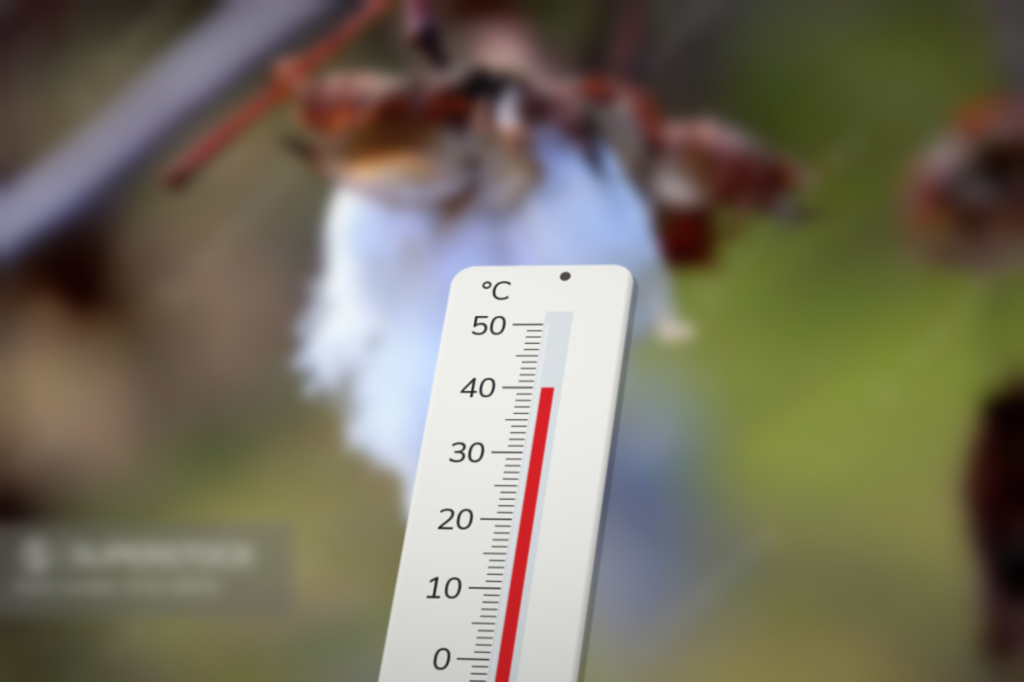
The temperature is 40 °C
